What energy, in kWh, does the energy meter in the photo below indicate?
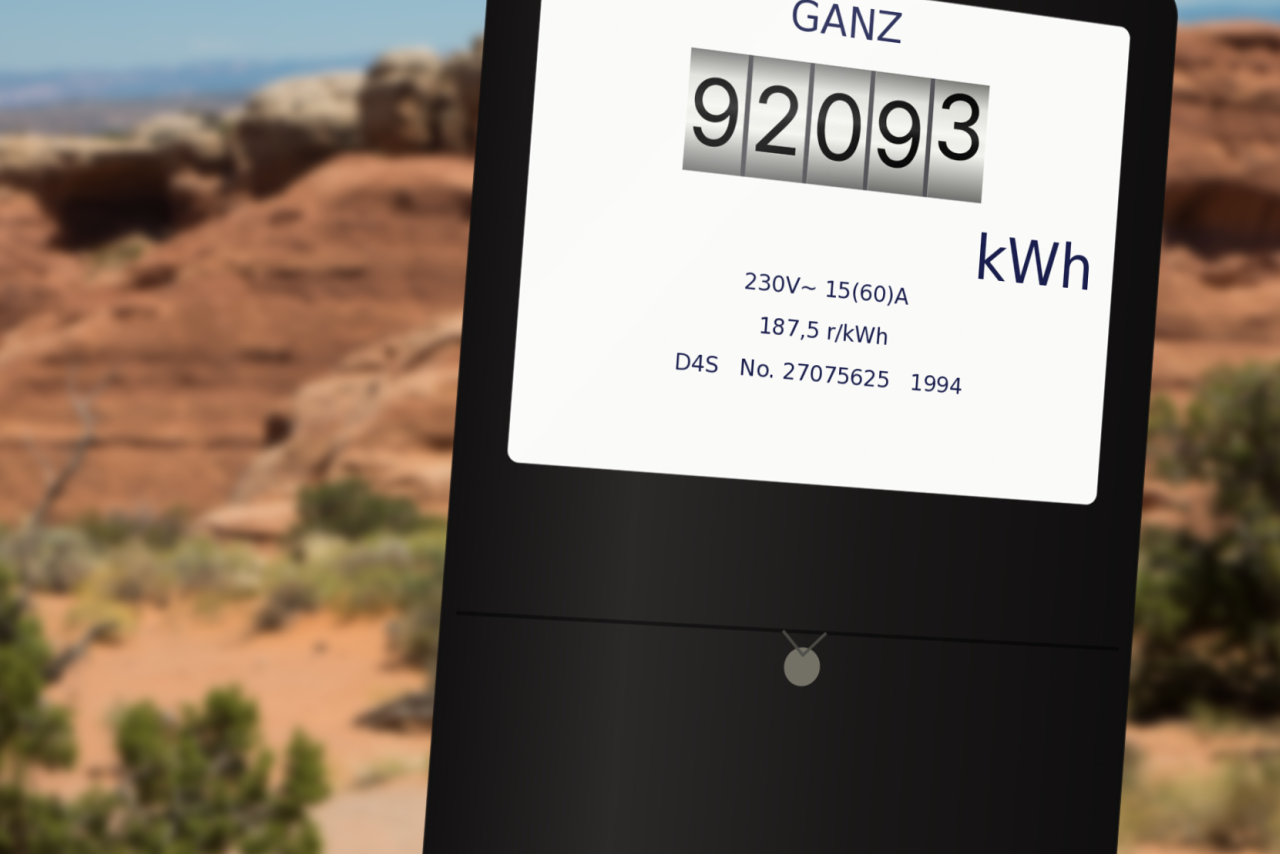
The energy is 92093 kWh
